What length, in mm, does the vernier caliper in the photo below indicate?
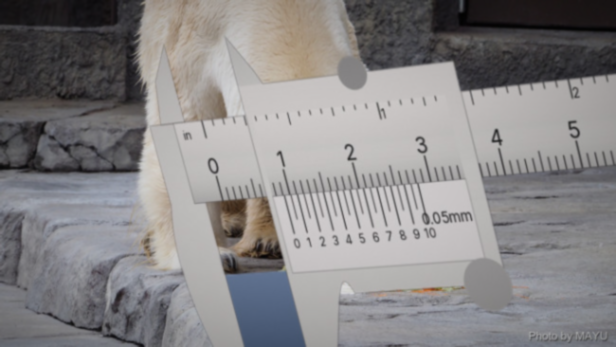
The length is 9.2 mm
